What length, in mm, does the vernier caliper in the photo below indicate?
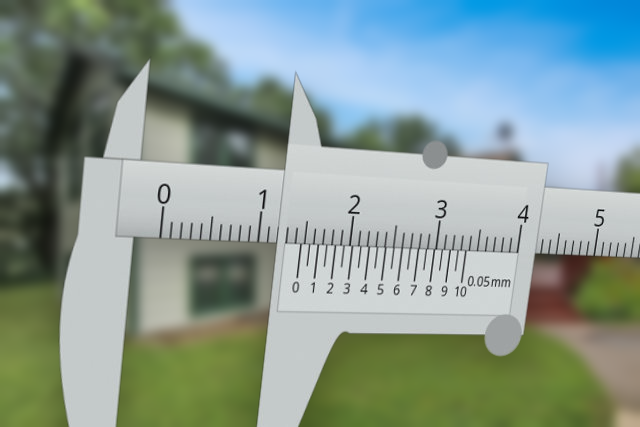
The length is 14.6 mm
